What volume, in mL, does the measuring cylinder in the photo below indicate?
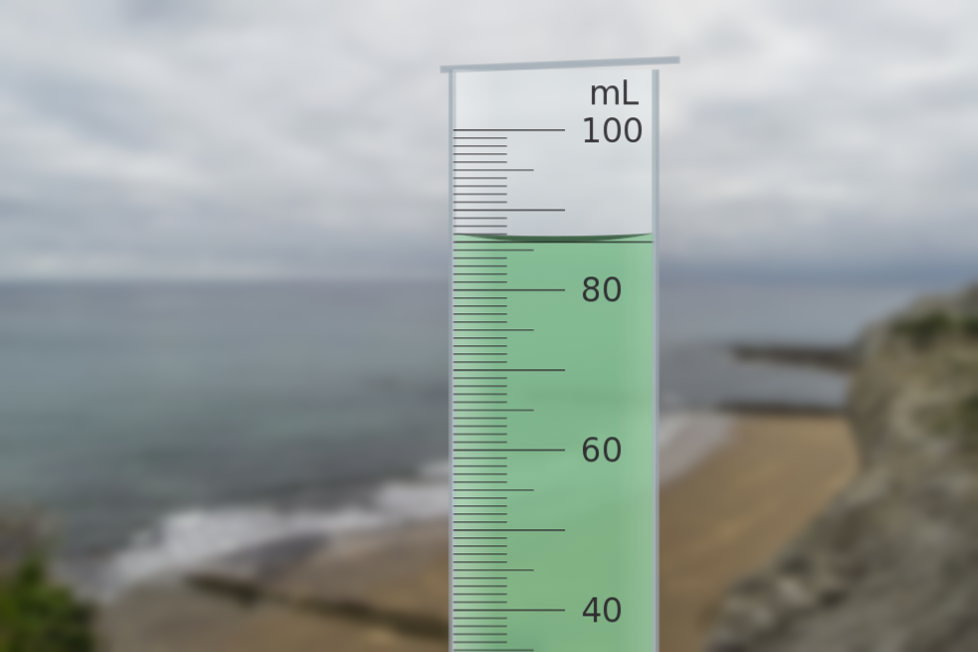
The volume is 86 mL
